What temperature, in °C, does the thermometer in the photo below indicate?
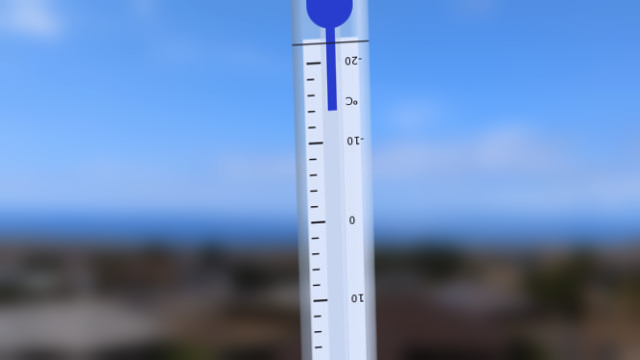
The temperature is -14 °C
